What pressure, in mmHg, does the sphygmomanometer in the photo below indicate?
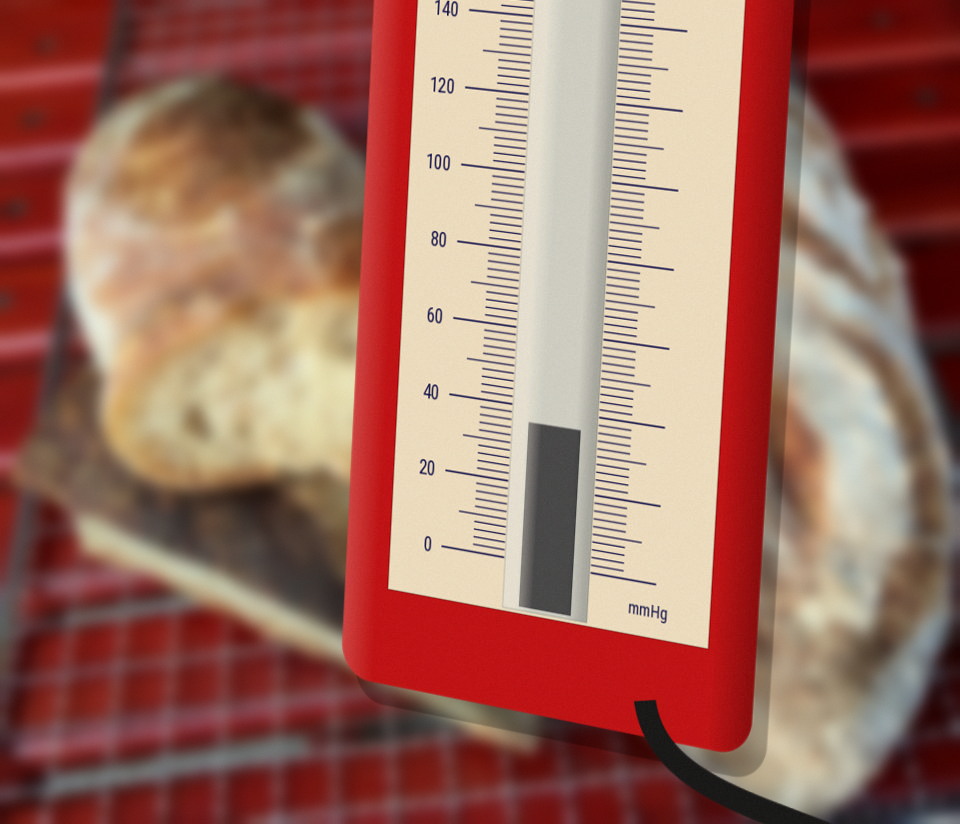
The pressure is 36 mmHg
